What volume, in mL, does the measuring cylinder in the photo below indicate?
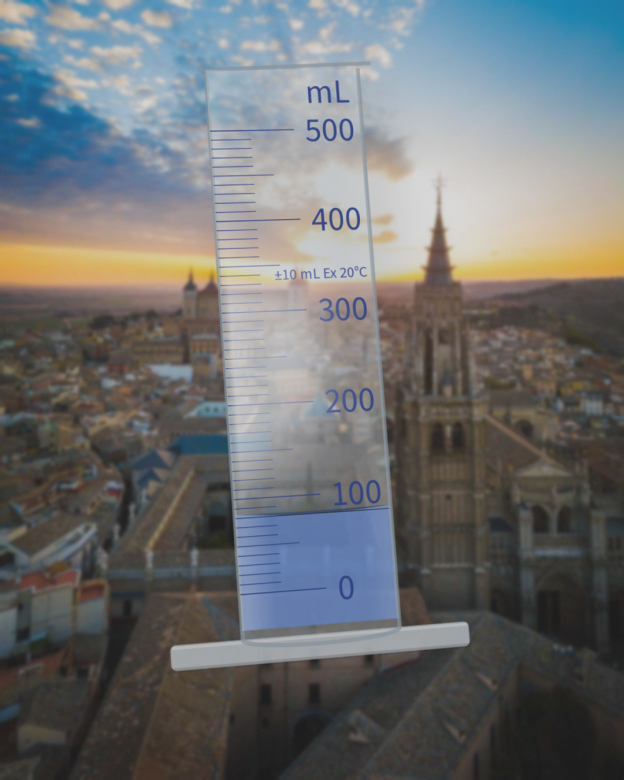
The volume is 80 mL
